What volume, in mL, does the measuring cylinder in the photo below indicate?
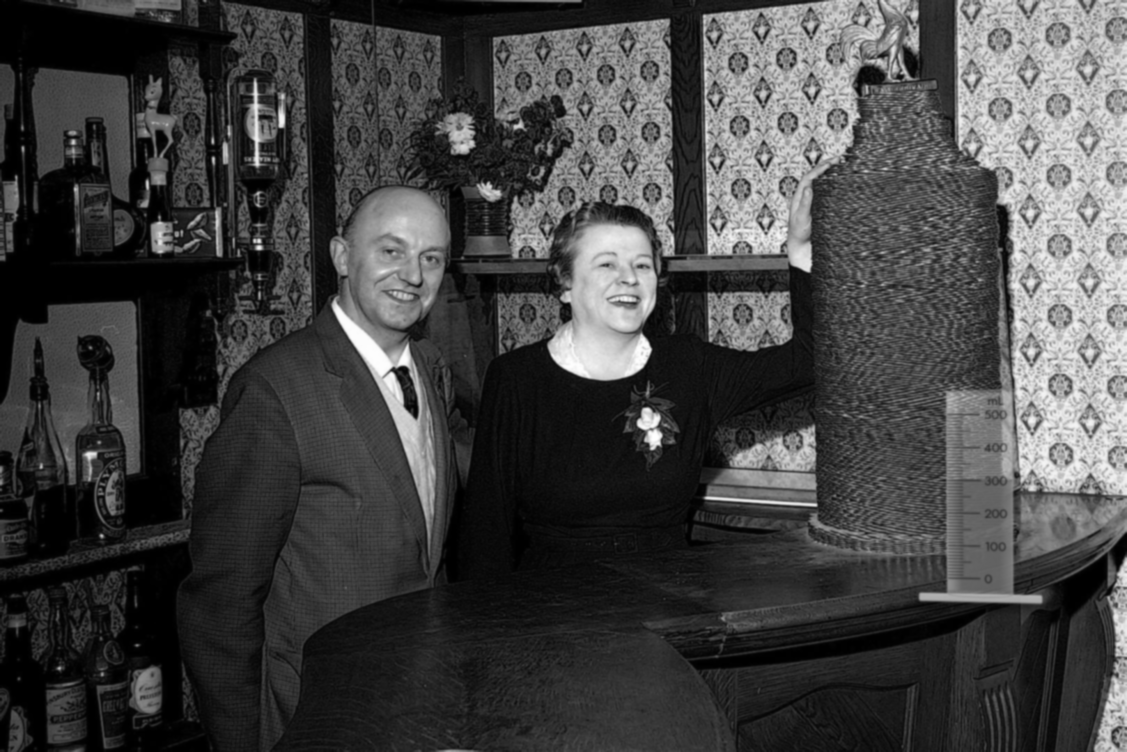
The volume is 300 mL
